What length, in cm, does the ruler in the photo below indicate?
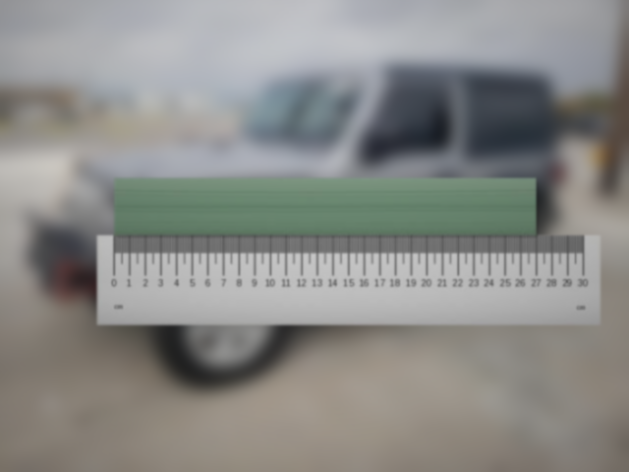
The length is 27 cm
